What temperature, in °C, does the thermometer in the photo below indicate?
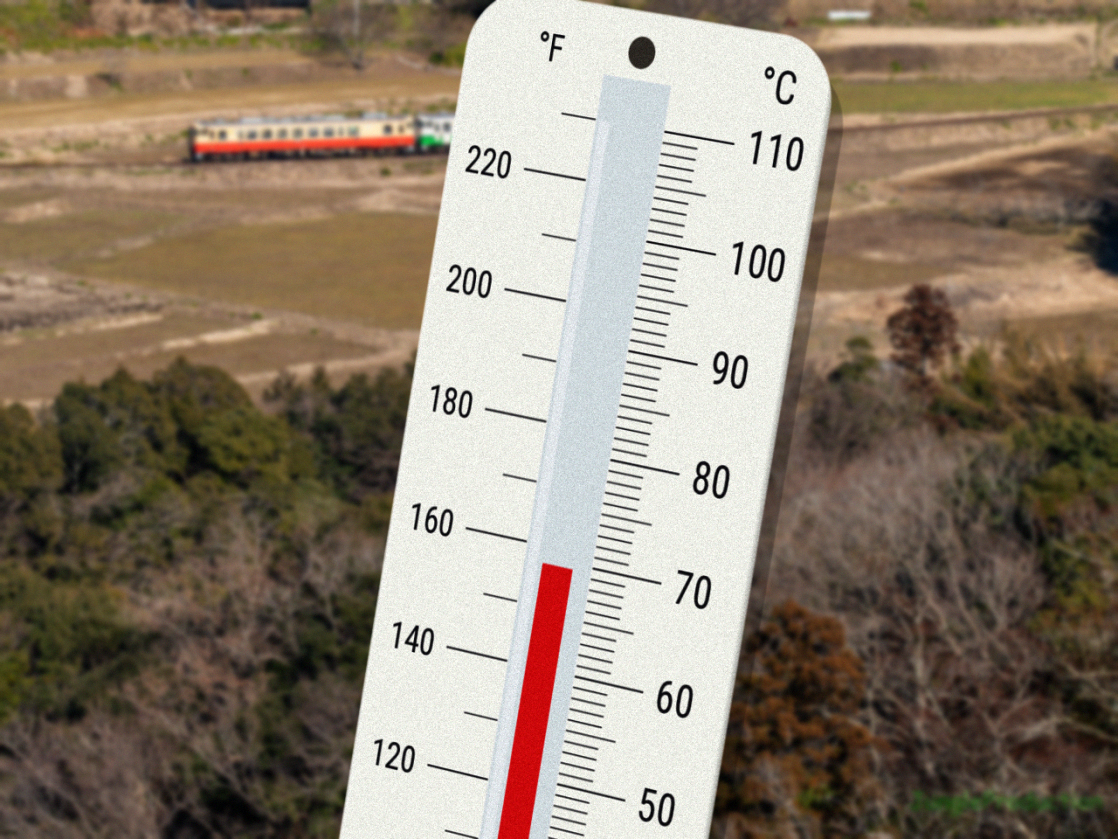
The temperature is 69.5 °C
